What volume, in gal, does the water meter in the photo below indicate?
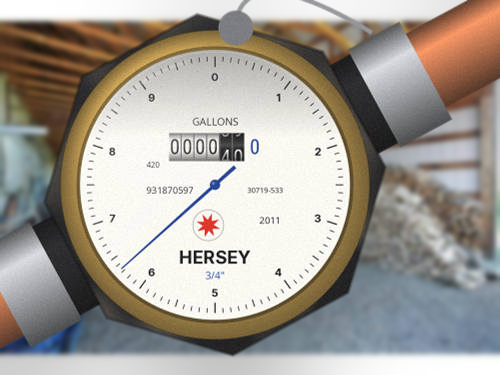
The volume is 396.3 gal
